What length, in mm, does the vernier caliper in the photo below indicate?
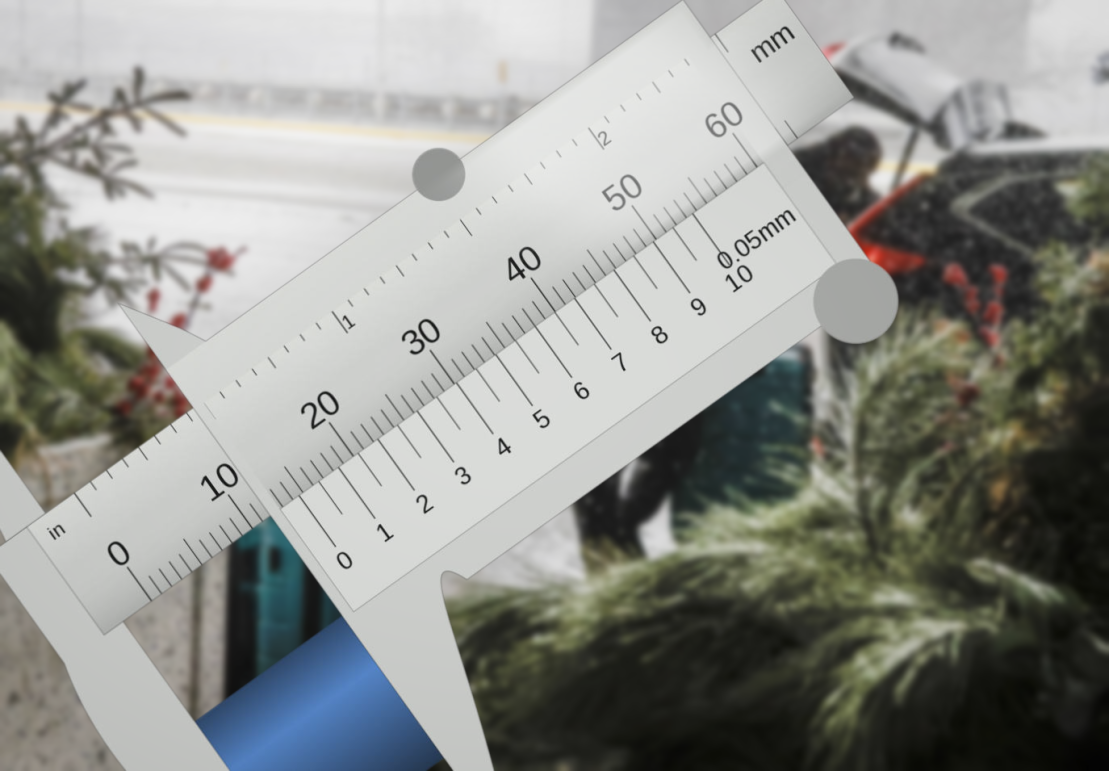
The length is 14.6 mm
